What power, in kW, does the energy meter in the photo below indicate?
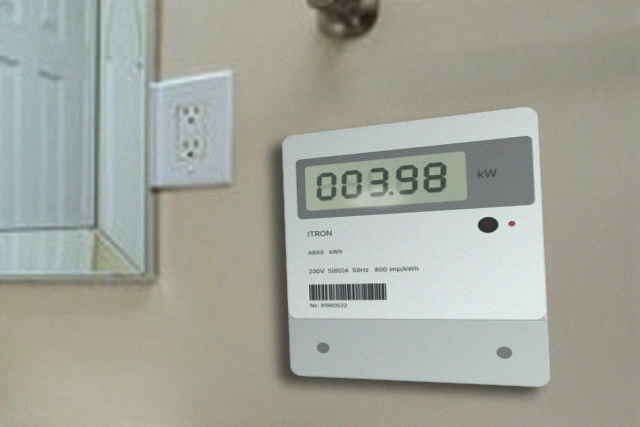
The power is 3.98 kW
